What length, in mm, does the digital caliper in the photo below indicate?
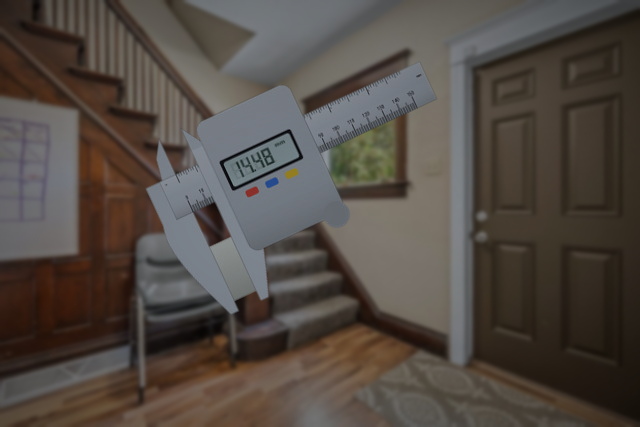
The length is 14.48 mm
